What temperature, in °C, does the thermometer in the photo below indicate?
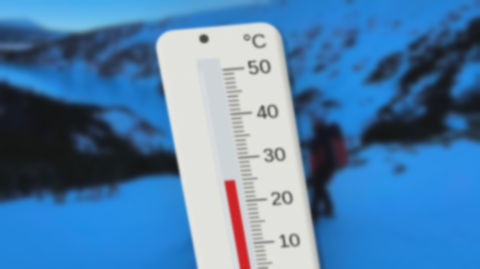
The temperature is 25 °C
